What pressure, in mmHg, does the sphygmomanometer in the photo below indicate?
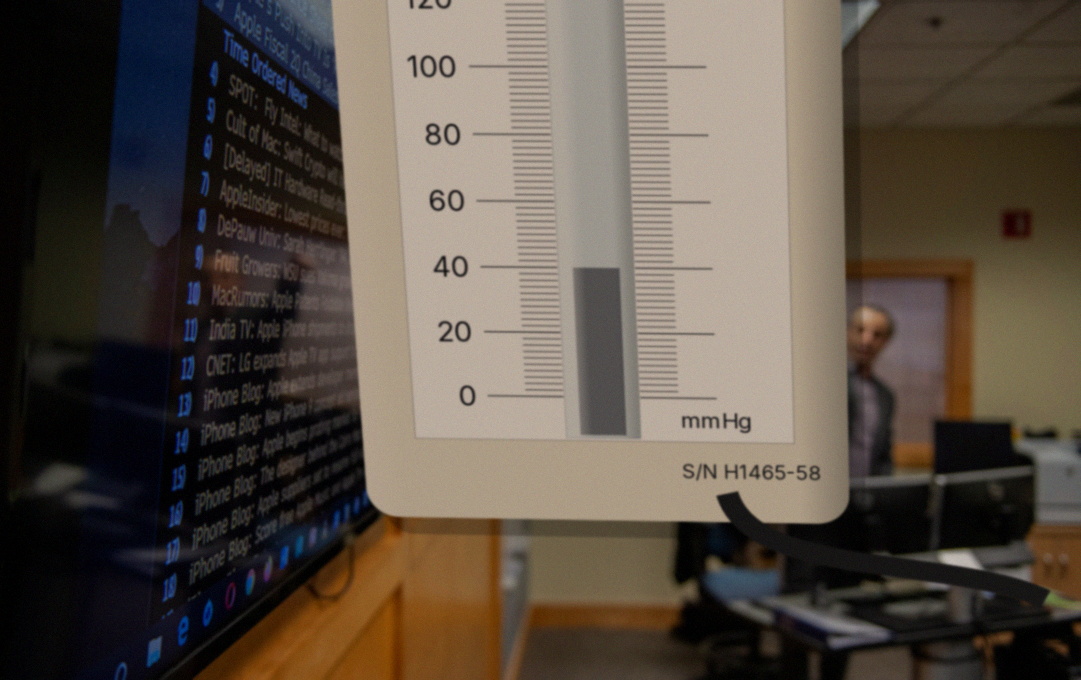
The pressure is 40 mmHg
